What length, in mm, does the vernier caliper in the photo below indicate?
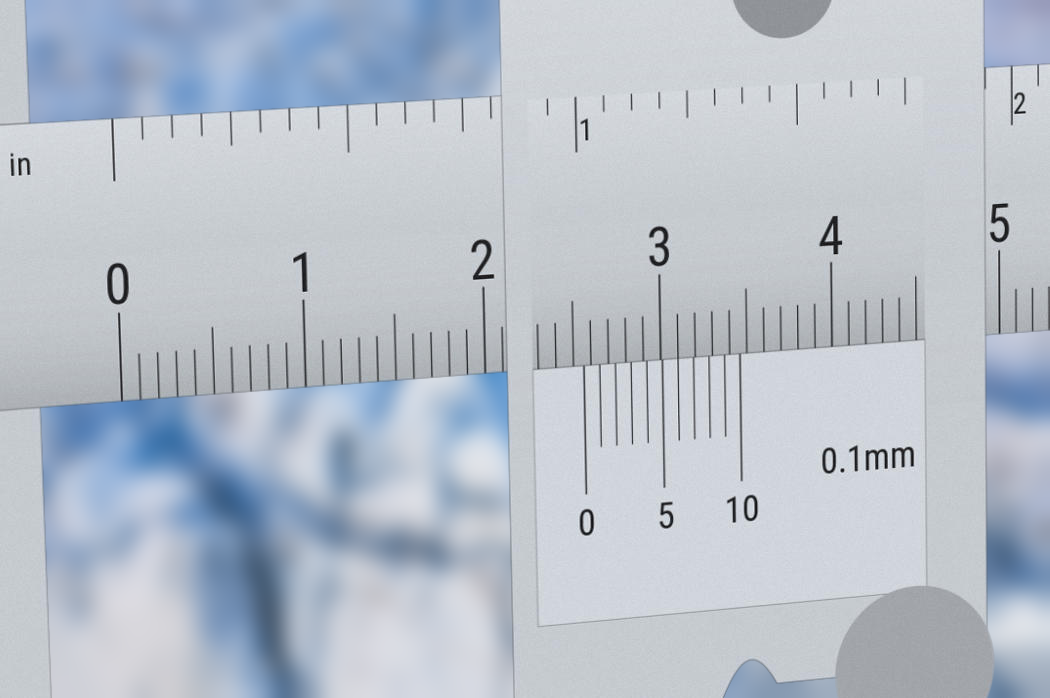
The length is 25.6 mm
